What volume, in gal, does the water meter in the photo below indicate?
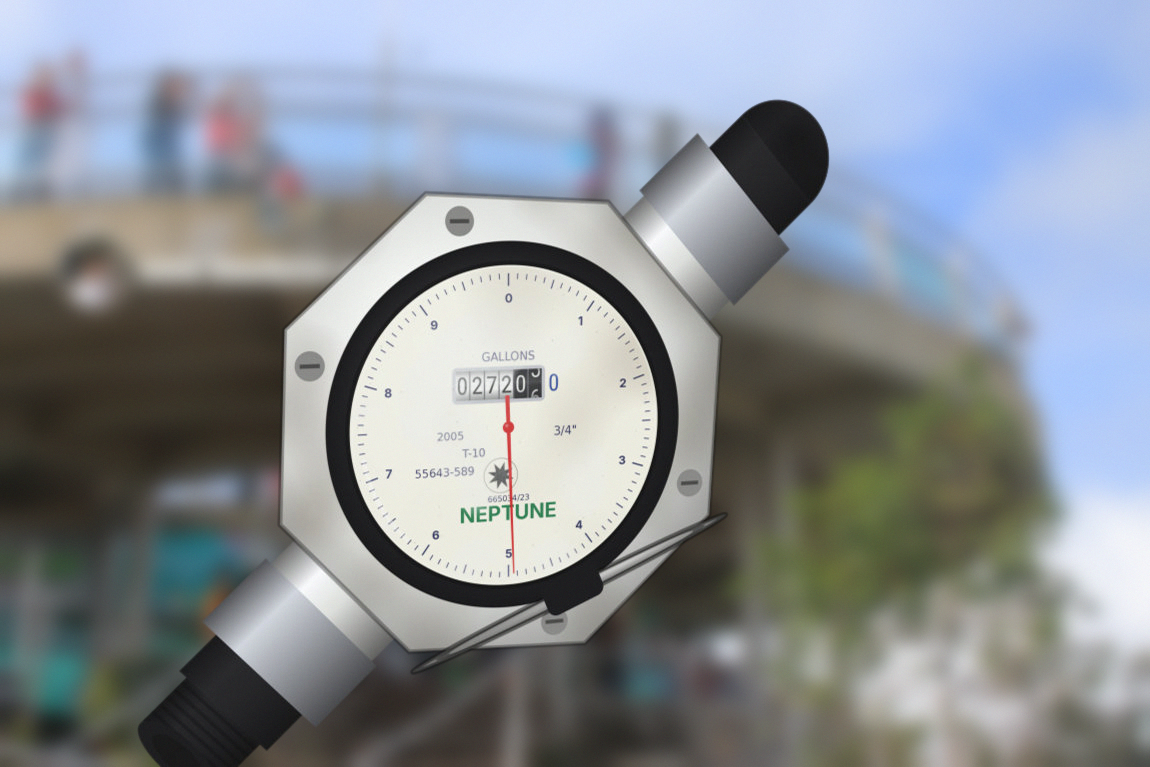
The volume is 272054.9 gal
